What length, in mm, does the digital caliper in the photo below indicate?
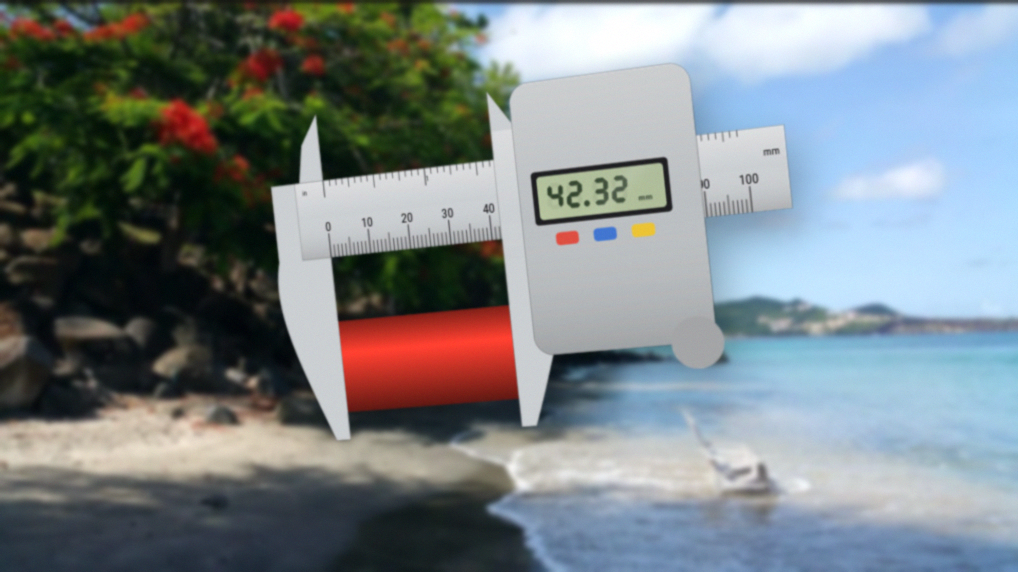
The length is 42.32 mm
